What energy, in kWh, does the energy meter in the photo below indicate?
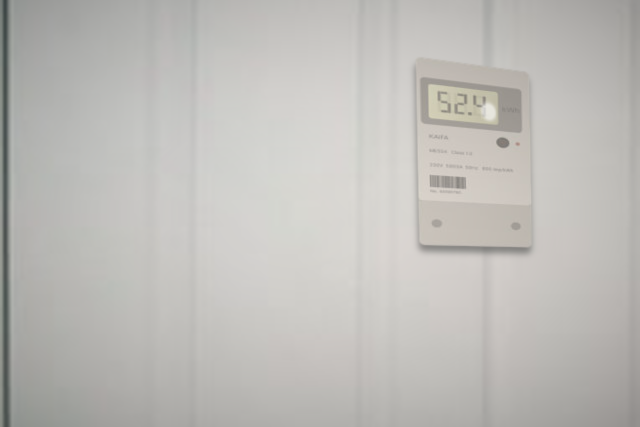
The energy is 52.4 kWh
